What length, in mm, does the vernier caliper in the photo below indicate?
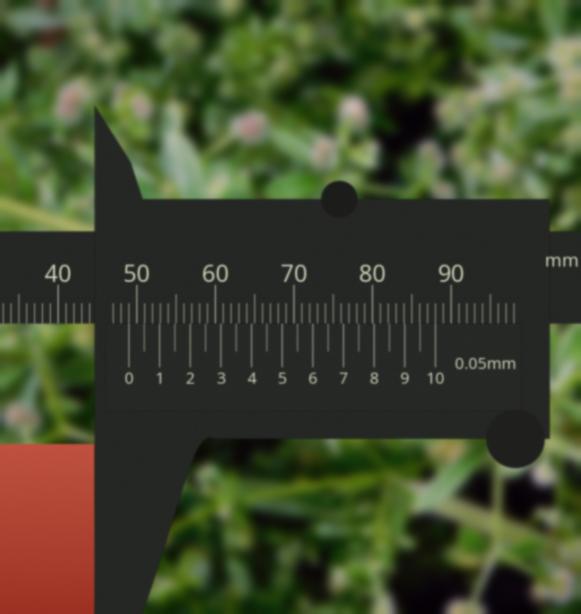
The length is 49.0 mm
